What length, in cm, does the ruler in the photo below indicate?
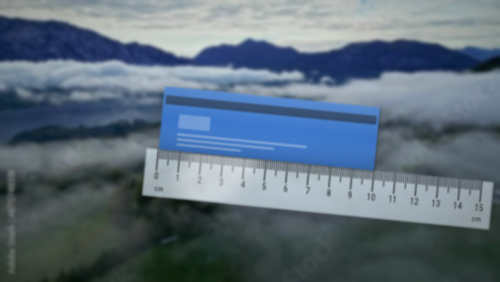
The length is 10 cm
